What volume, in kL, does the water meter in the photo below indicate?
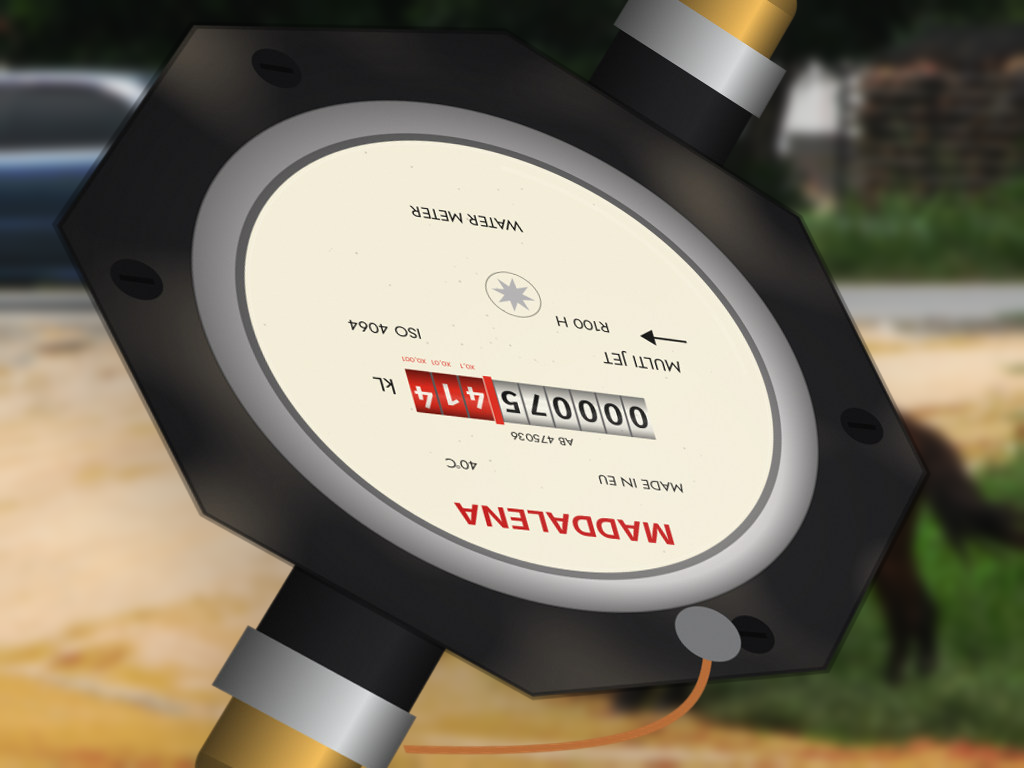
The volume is 75.414 kL
